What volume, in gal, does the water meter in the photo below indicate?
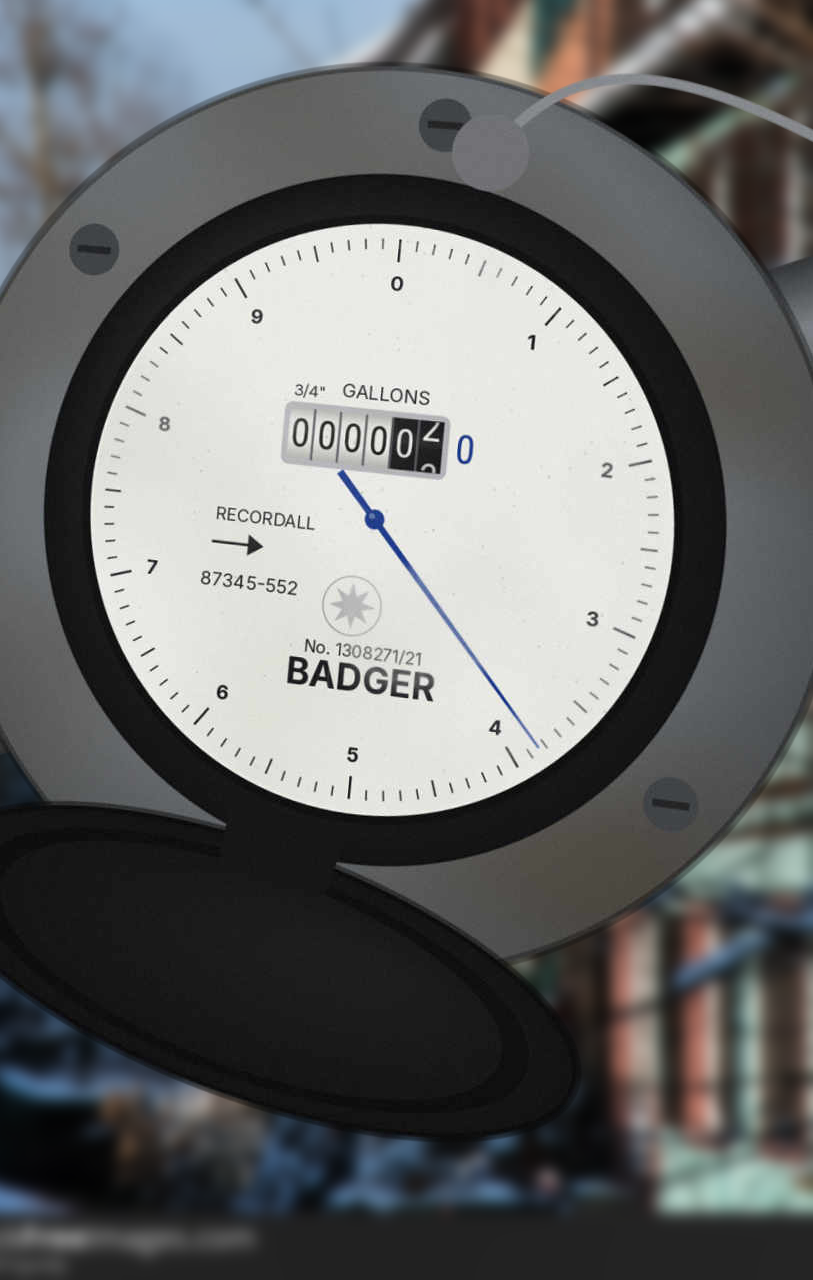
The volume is 23.8 gal
